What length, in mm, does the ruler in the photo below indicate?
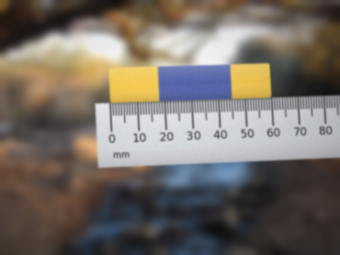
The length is 60 mm
